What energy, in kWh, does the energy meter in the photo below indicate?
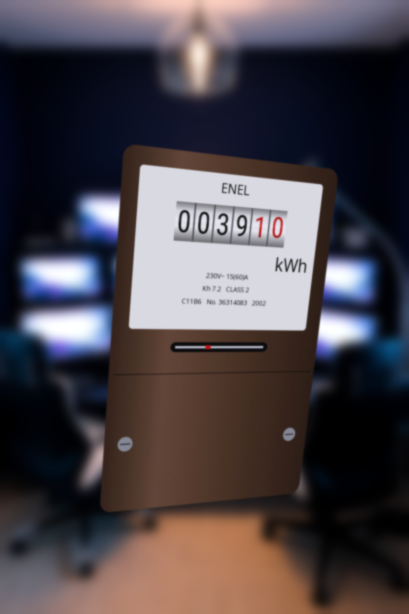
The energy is 39.10 kWh
